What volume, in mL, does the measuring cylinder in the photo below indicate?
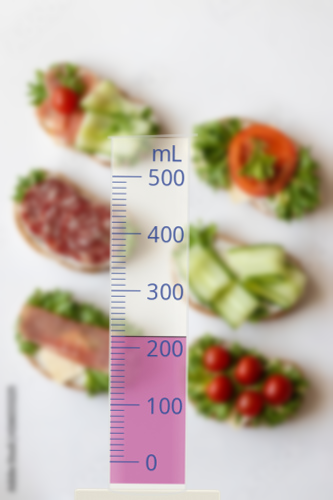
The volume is 220 mL
